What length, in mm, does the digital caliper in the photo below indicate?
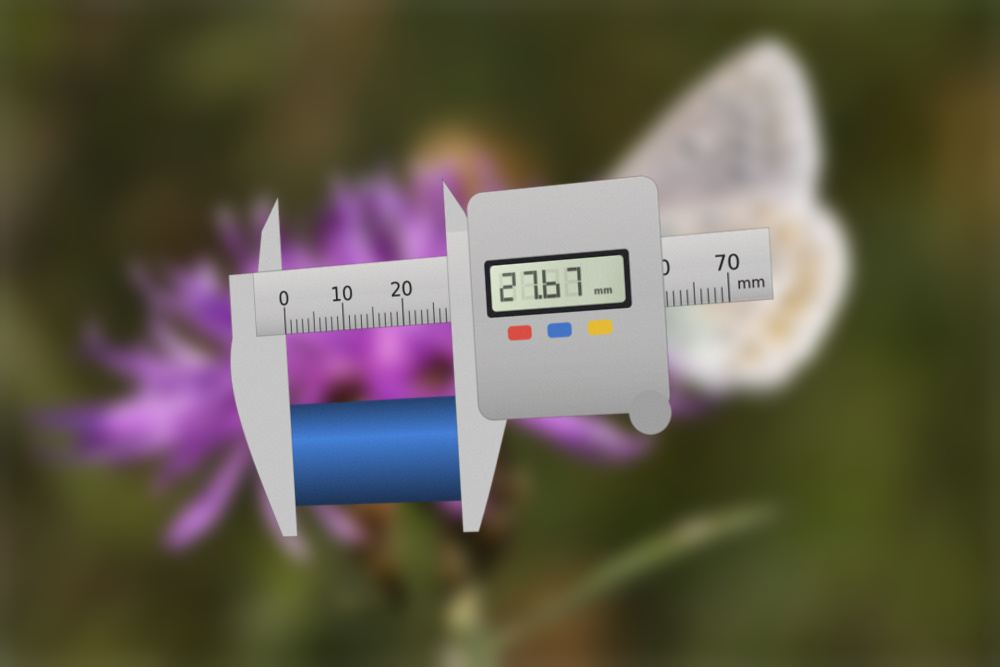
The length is 27.67 mm
